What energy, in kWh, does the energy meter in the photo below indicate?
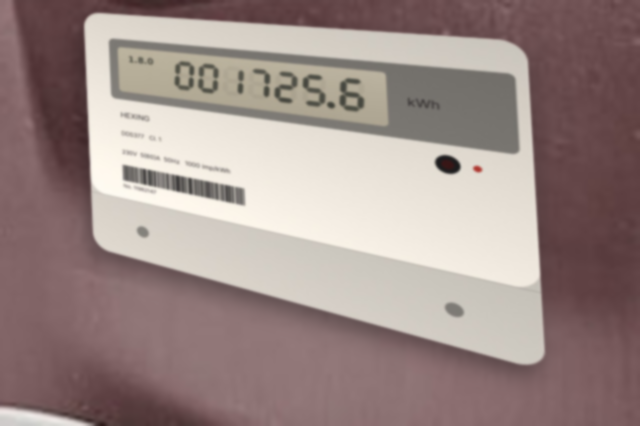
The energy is 1725.6 kWh
